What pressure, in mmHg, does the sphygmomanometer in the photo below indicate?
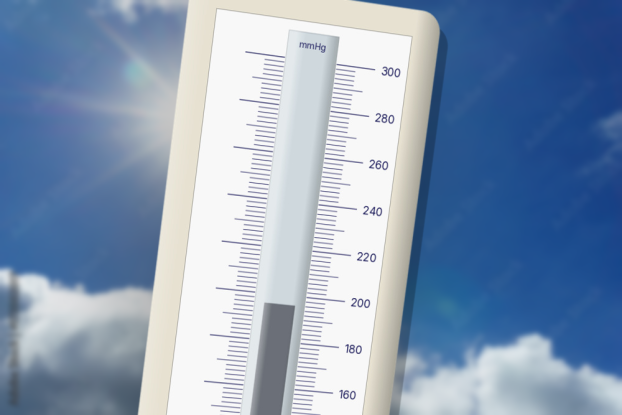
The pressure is 196 mmHg
